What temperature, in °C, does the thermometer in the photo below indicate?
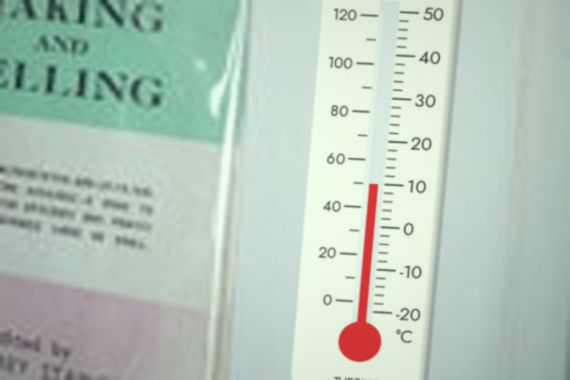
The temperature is 10 °C
